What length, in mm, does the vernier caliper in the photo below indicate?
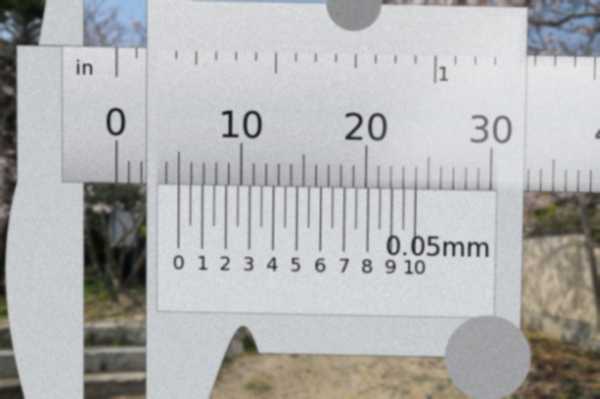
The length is 5.0 mm
